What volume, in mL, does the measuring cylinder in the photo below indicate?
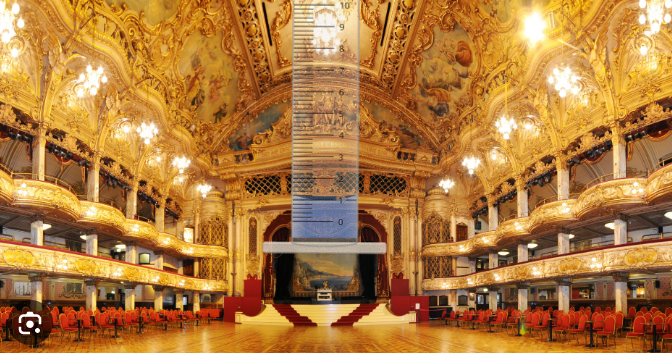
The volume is 1 mL
